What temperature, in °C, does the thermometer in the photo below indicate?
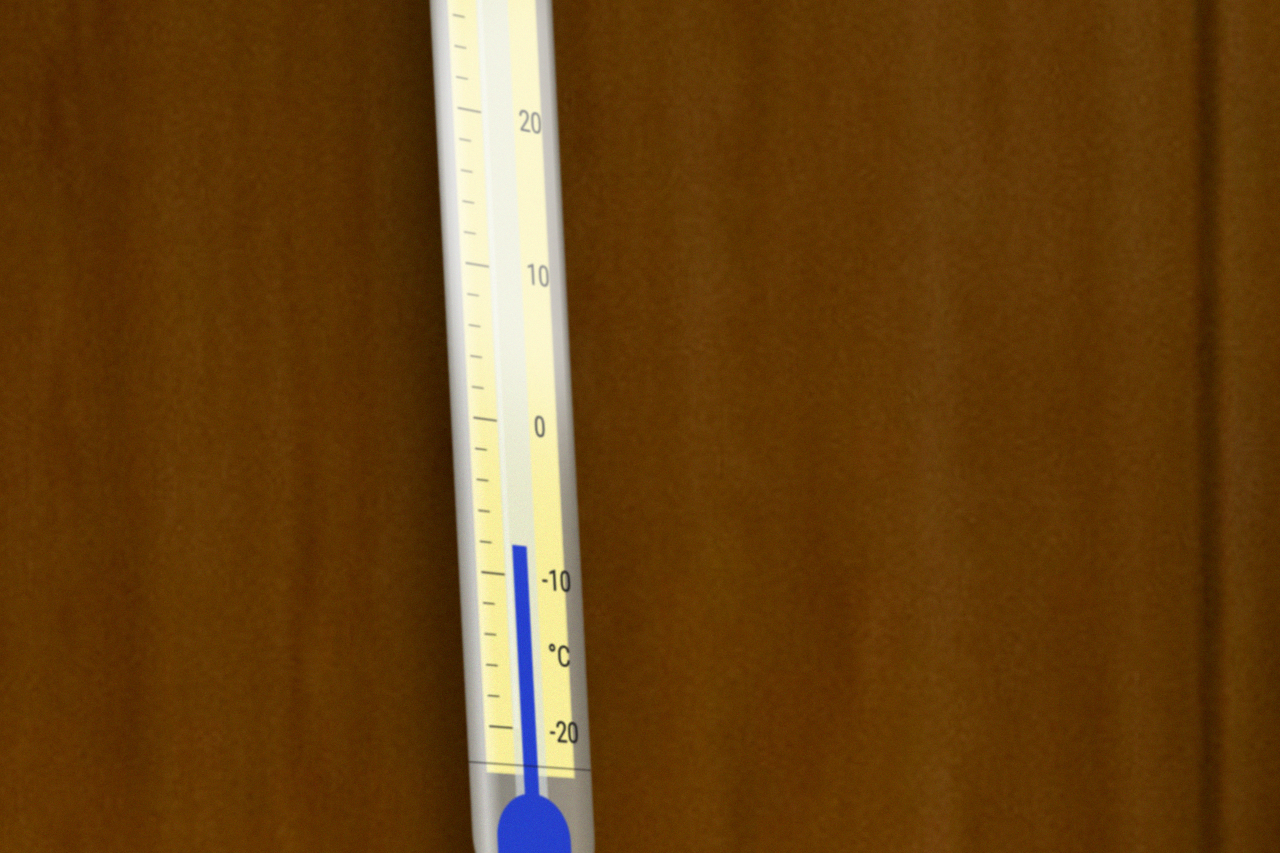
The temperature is -8 °C
